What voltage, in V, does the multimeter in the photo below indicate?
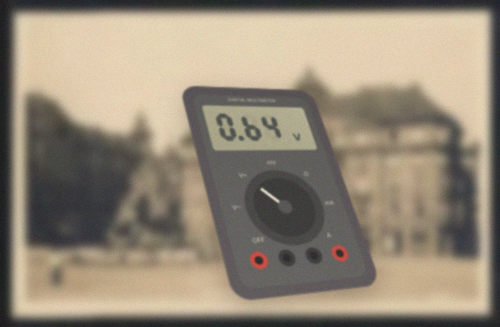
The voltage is 0.64 V
